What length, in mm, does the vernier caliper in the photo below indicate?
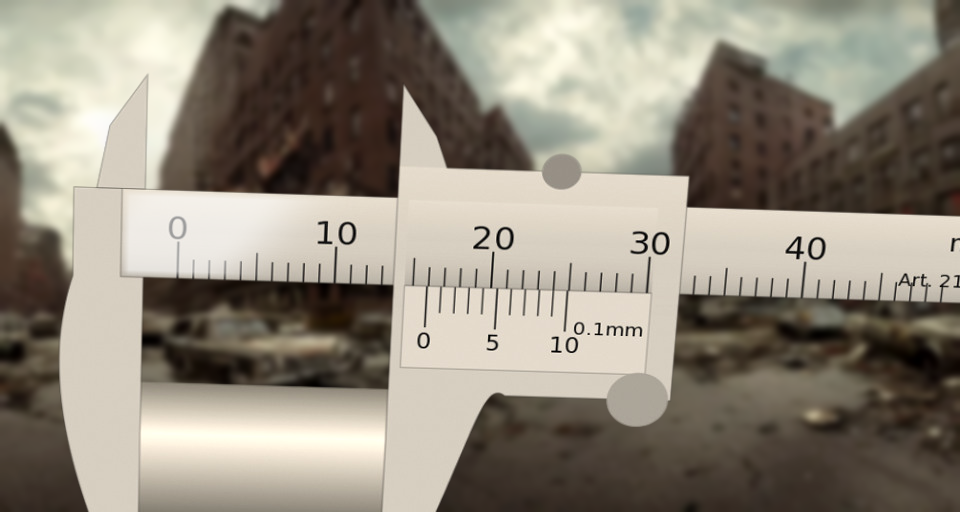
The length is 15.9 mm
